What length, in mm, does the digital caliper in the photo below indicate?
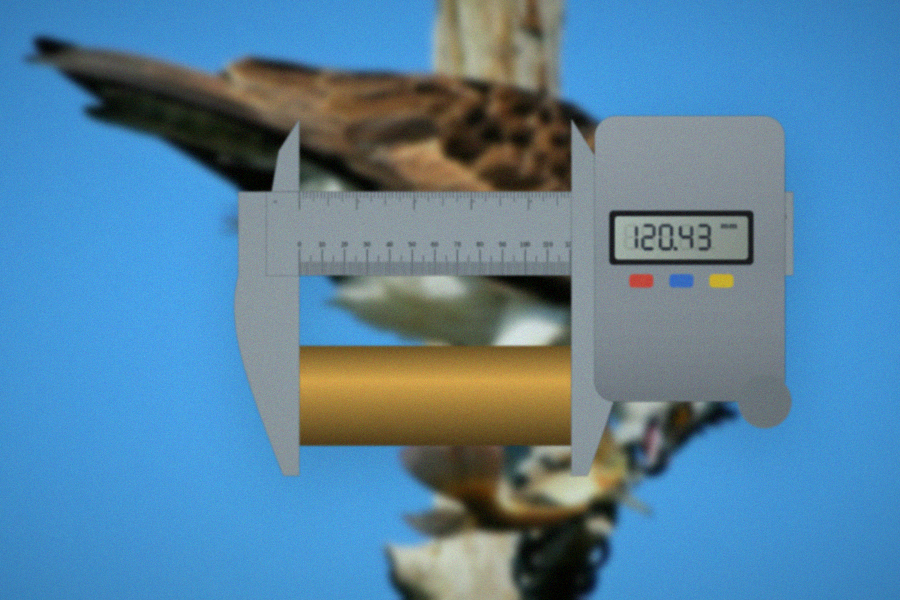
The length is 120.43 mm
